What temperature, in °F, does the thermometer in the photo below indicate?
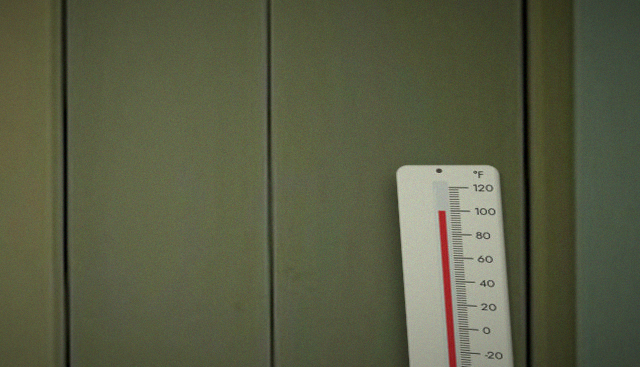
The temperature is 100 °F
